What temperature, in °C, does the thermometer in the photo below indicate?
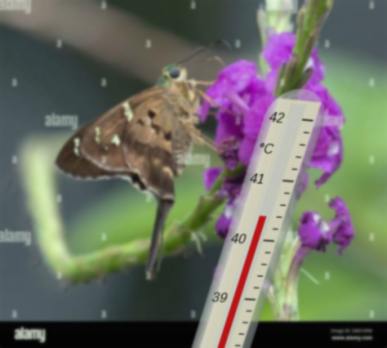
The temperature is 40.4 °C
